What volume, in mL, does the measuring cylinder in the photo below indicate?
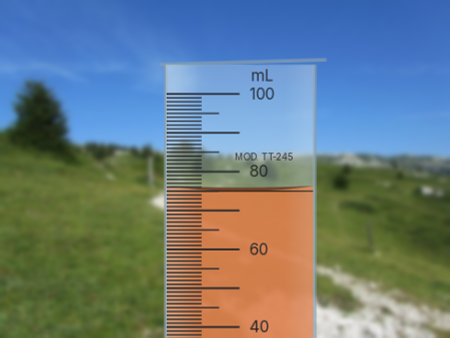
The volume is 75 mL
